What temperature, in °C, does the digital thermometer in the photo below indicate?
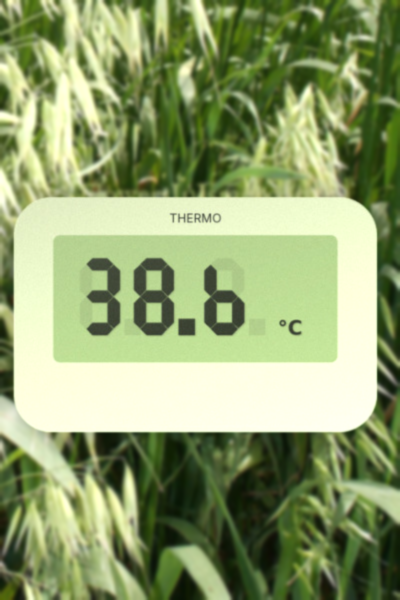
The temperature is 38.6 °C
